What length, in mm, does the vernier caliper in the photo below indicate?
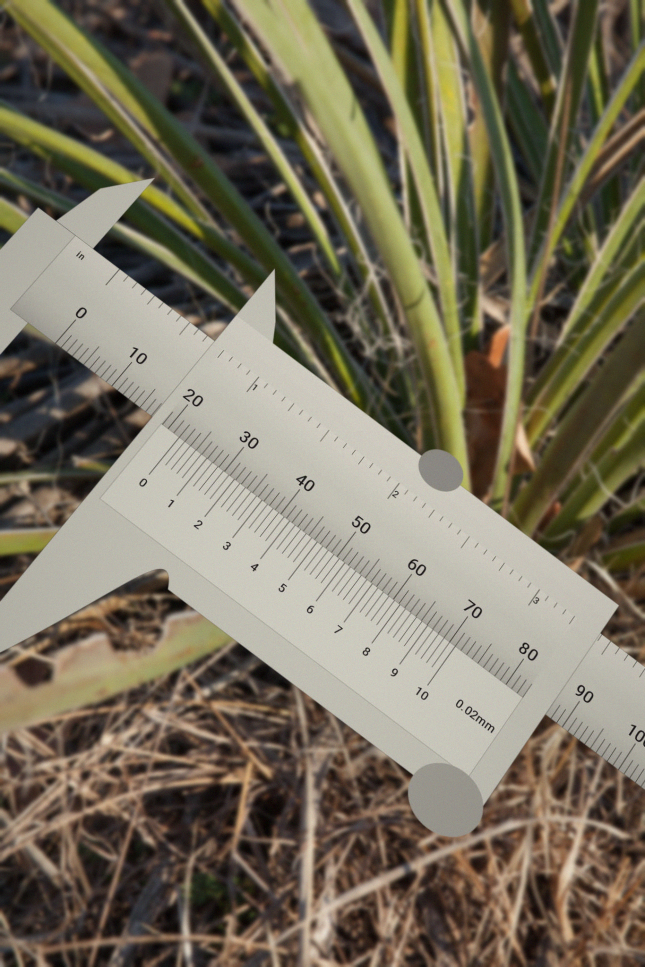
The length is 22.0 mm
